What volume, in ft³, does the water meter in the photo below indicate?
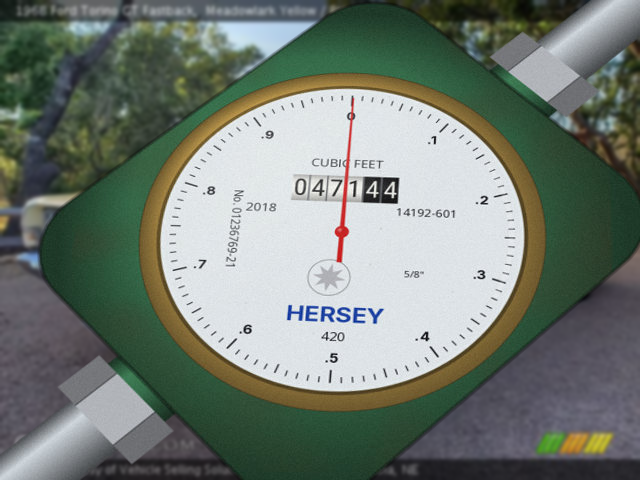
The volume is 47144.00 ft³
